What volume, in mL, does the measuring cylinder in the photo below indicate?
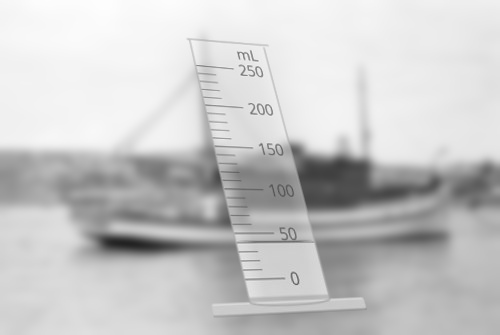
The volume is 40 mL
